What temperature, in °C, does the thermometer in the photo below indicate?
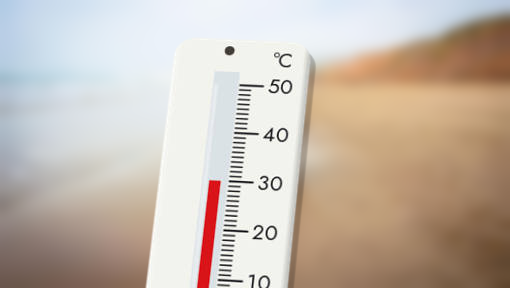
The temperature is 30 °C
